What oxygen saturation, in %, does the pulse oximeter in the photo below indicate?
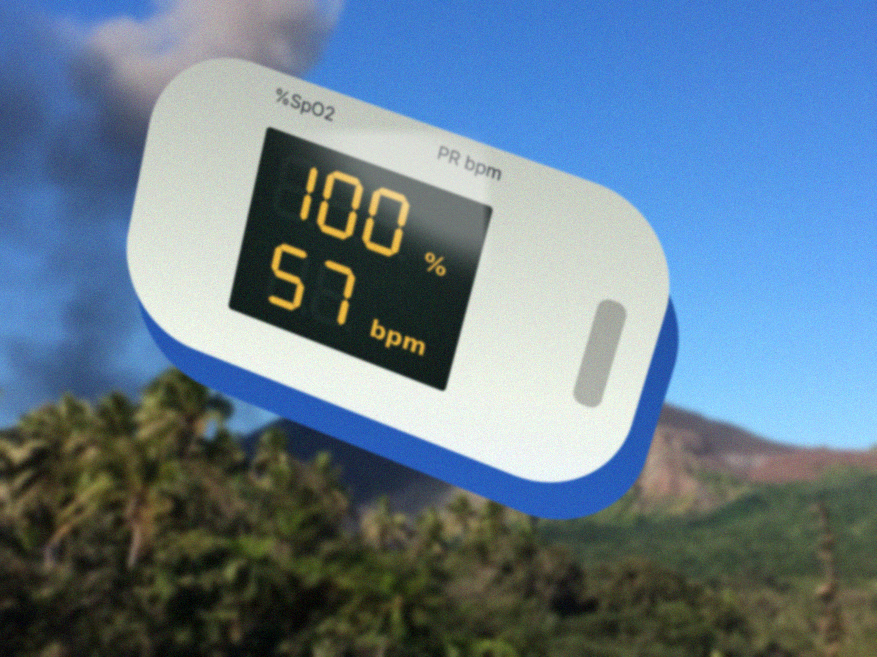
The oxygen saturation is 100 %
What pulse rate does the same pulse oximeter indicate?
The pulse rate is 57 bpm
